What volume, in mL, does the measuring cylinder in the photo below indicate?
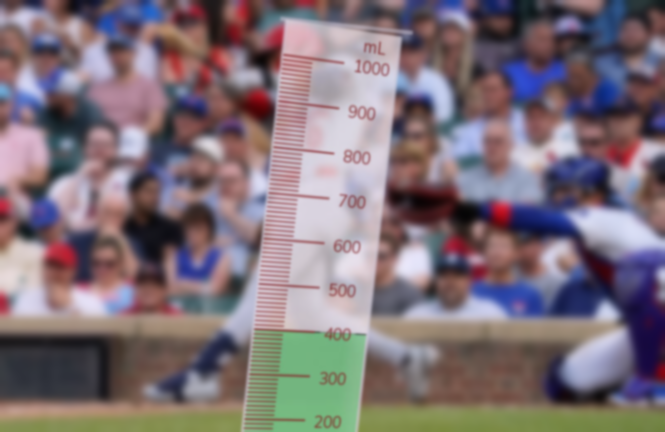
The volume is 400 mL
